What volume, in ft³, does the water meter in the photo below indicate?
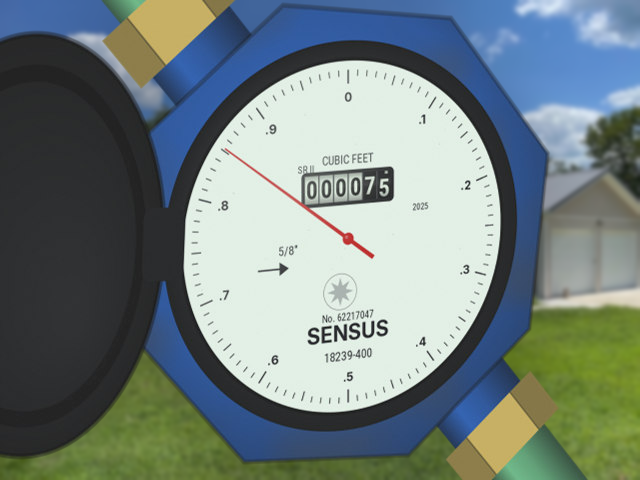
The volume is 74.85 ft³
